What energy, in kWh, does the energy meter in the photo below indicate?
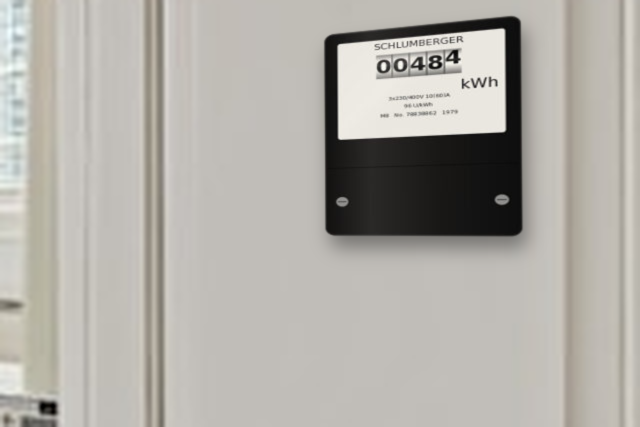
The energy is 484 kWh
